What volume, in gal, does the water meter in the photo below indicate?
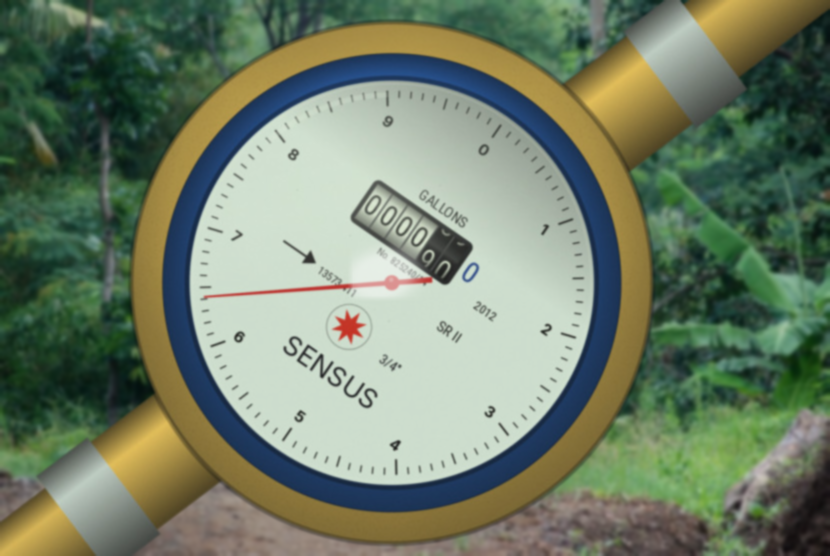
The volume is 896.4 gal
